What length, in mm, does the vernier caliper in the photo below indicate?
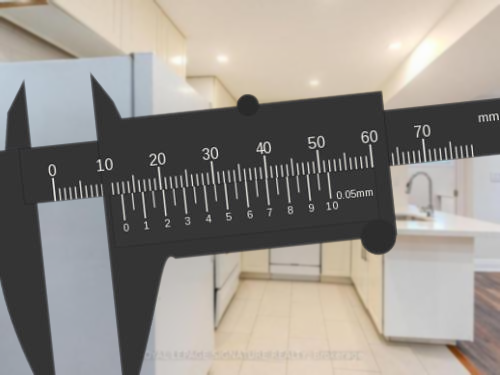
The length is 12.6 mm
